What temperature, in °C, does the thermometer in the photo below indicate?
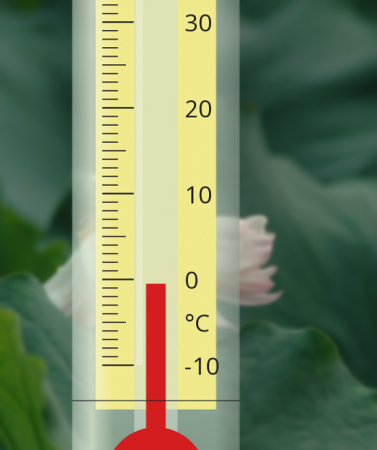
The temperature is -0.5 °C
